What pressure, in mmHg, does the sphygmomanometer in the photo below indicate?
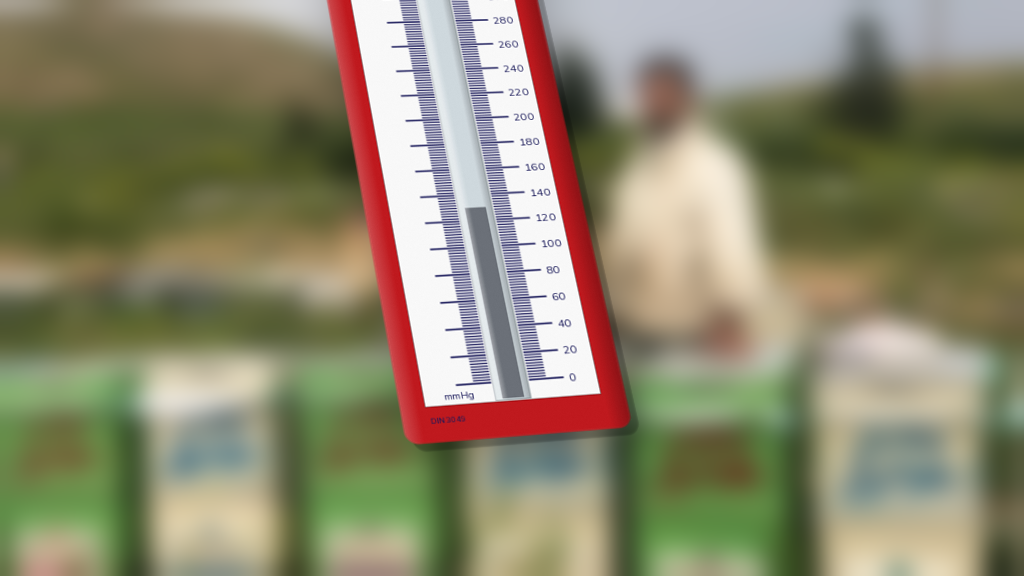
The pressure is 130 mmHg
